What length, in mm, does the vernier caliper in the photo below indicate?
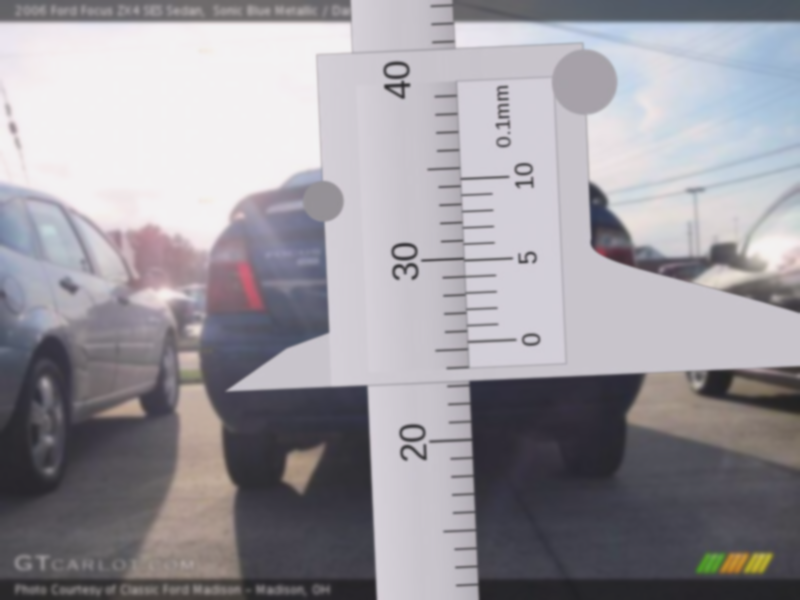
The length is 25.4 mm
